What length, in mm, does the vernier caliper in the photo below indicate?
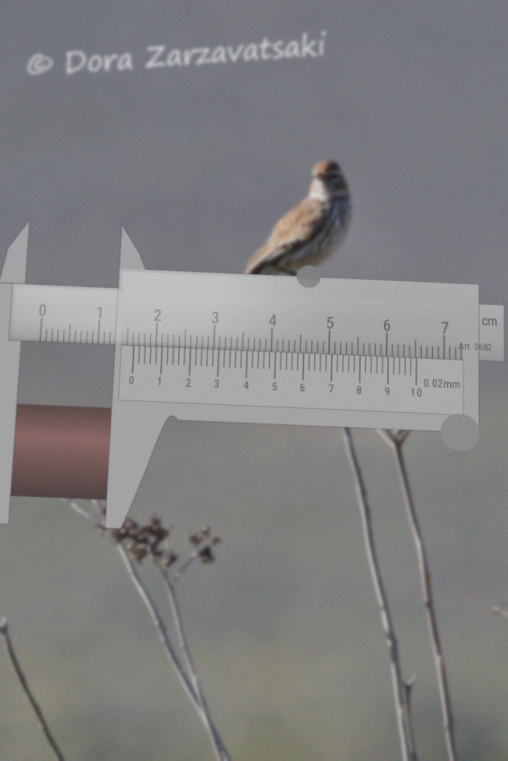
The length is 16.2 mm
